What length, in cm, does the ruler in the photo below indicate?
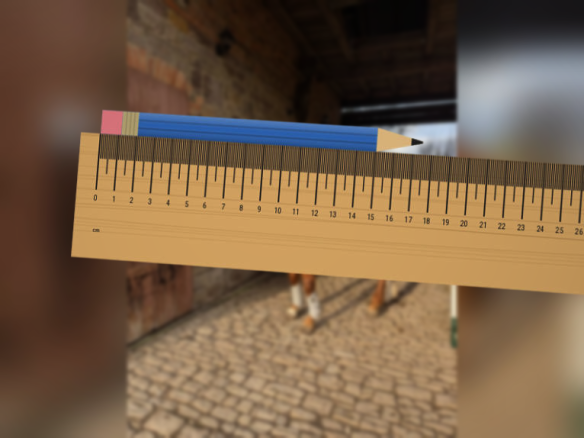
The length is 17.5 cm
